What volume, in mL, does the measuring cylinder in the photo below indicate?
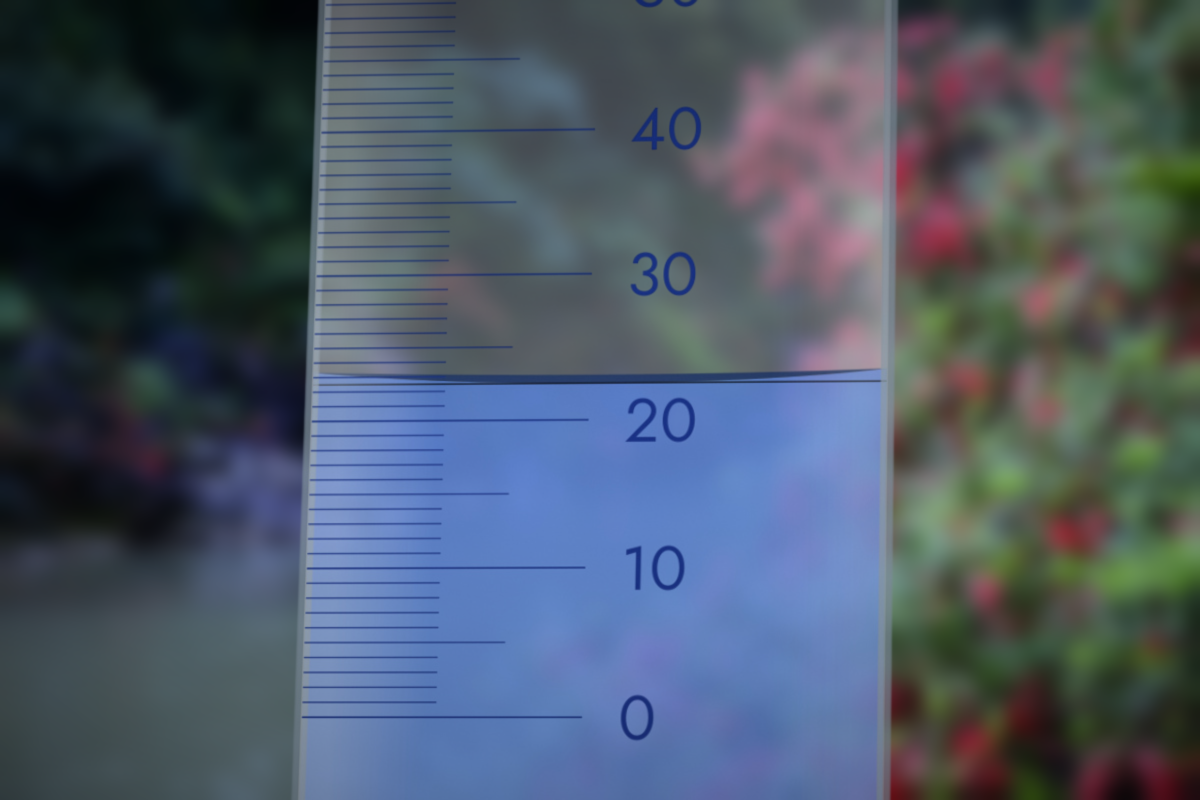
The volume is 22.5 mL
